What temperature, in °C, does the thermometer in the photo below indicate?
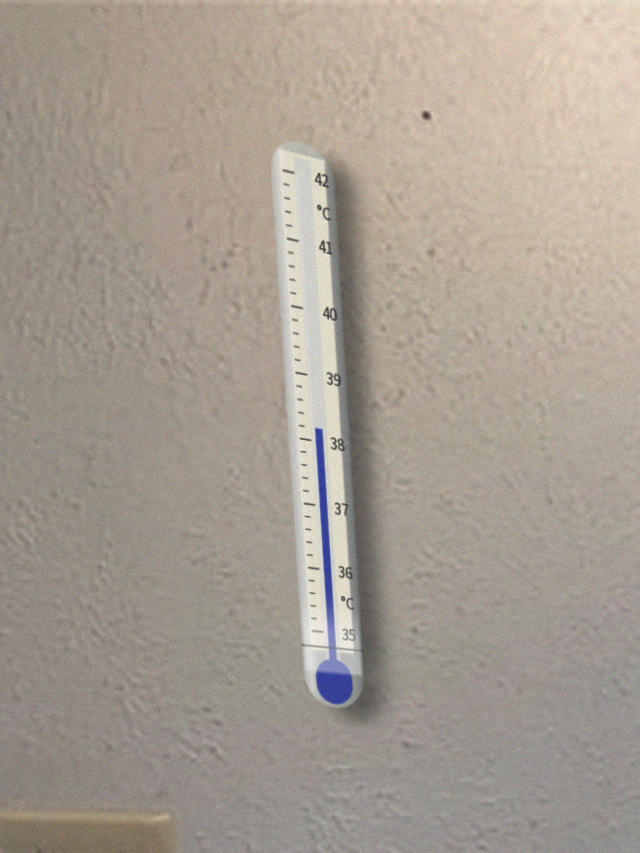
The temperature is 38.2 °C
